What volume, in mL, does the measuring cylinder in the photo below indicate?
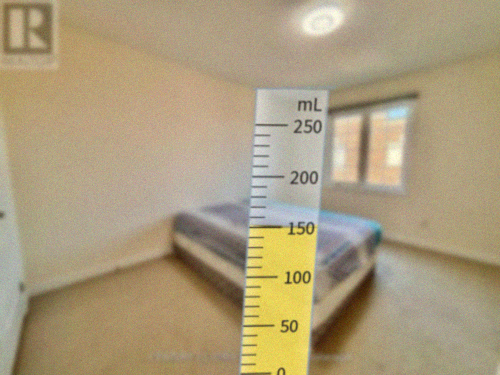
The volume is 150 mL
